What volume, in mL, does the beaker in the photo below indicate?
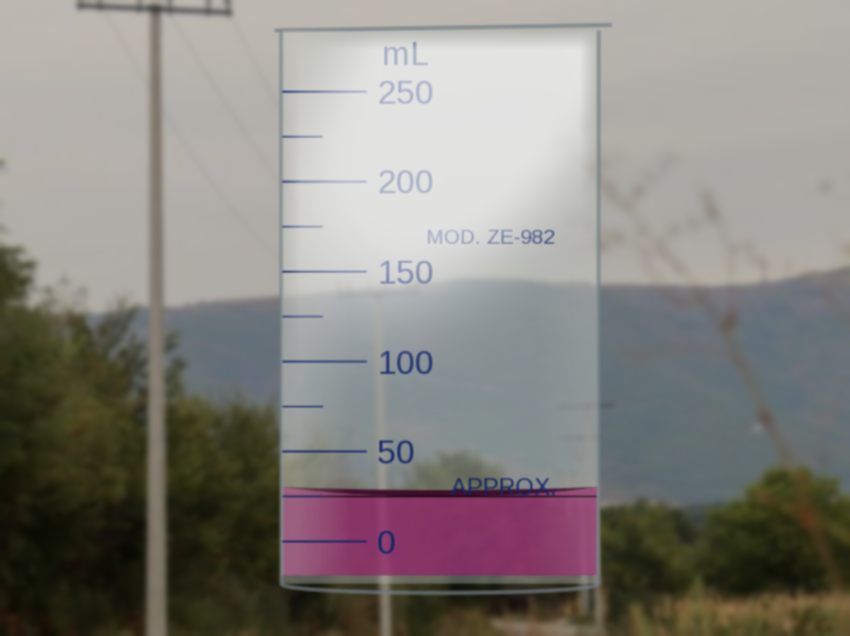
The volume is 25 mL
